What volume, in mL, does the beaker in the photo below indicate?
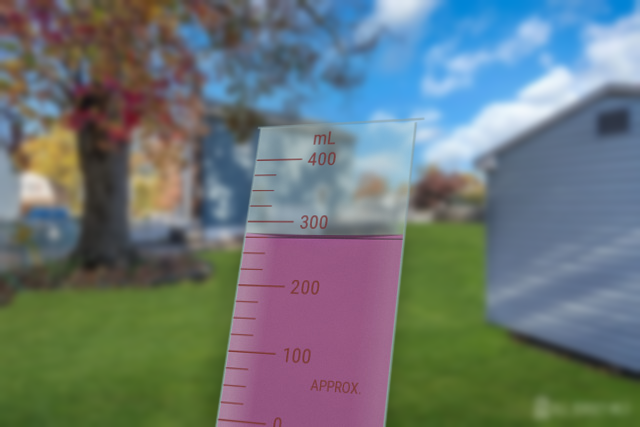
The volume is 275 mL
